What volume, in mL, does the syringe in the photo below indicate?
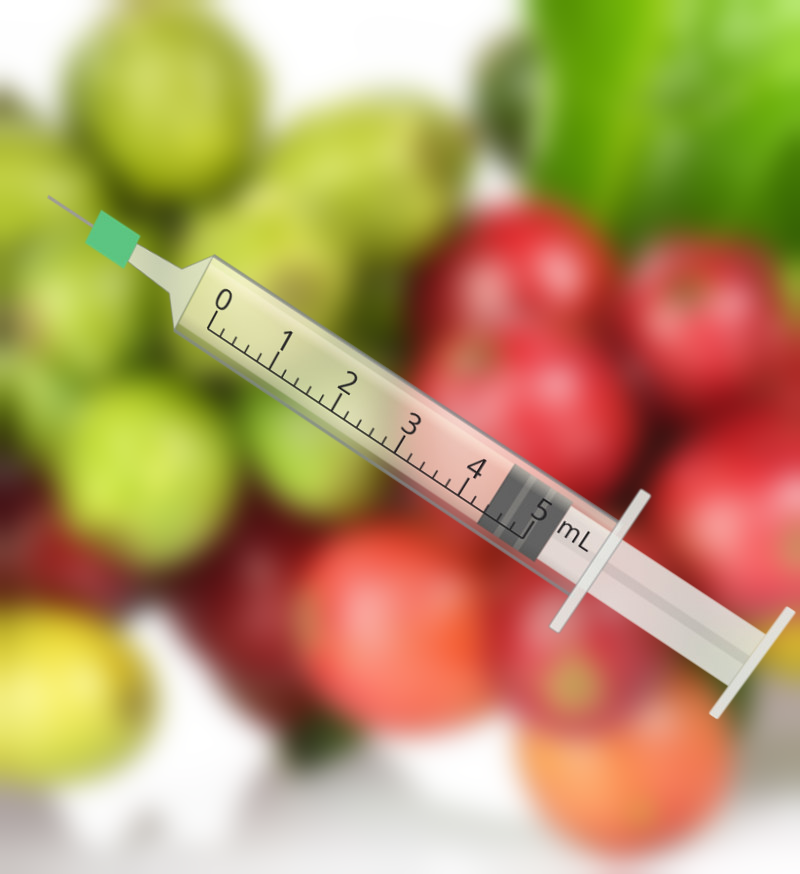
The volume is 4.4 mL
